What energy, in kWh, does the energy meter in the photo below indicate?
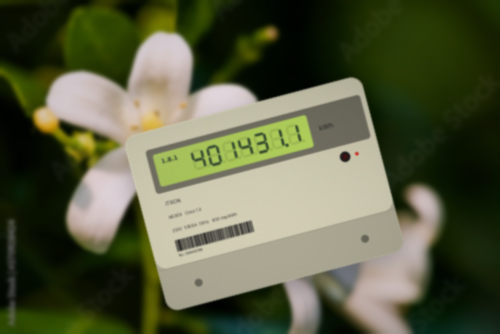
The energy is 401431.1 kWh
